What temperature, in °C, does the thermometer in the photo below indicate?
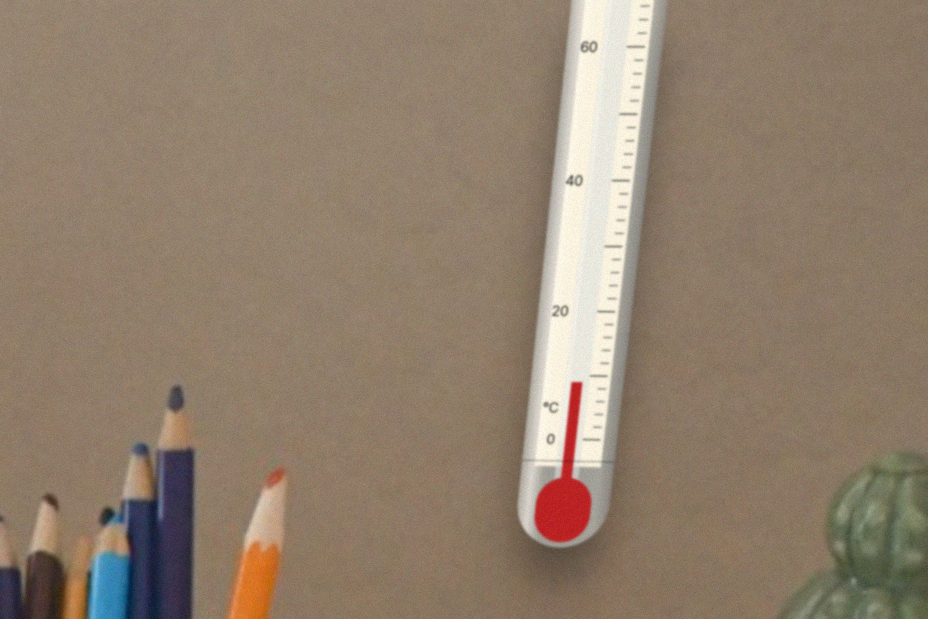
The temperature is 9 °C
